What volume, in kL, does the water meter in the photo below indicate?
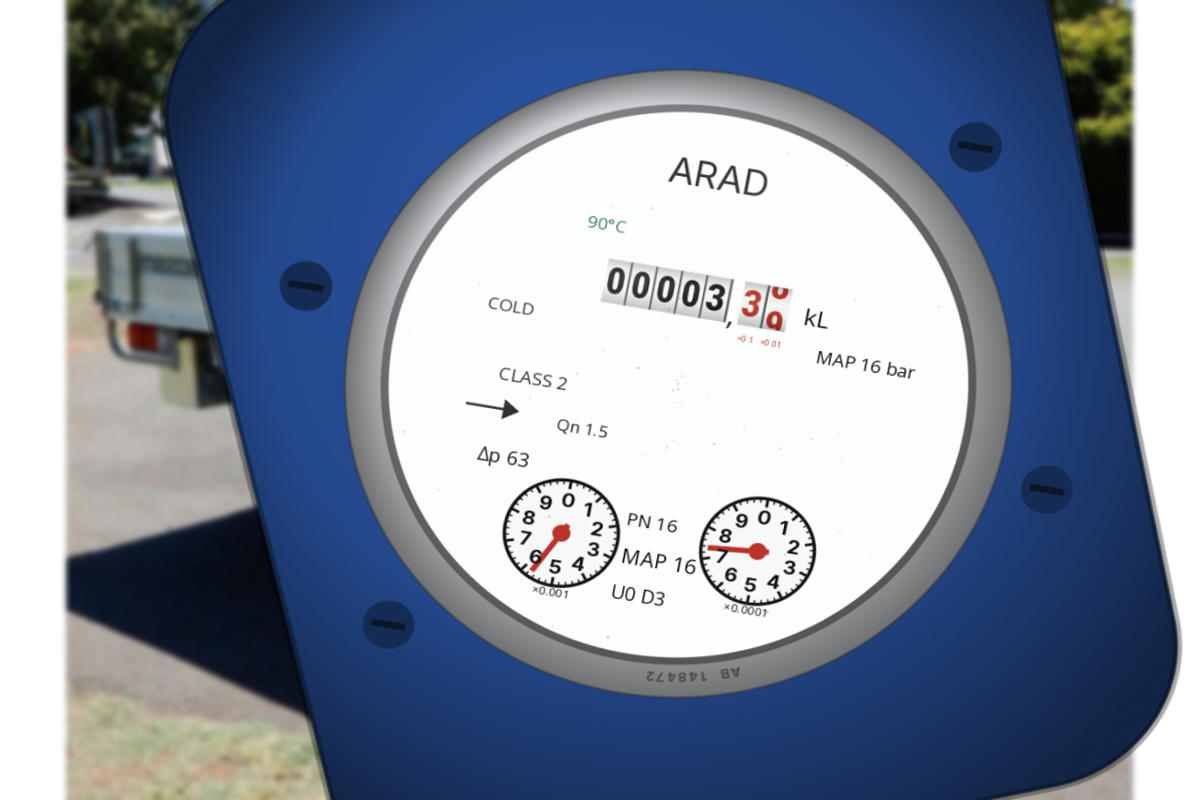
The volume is 3.3857 kL
